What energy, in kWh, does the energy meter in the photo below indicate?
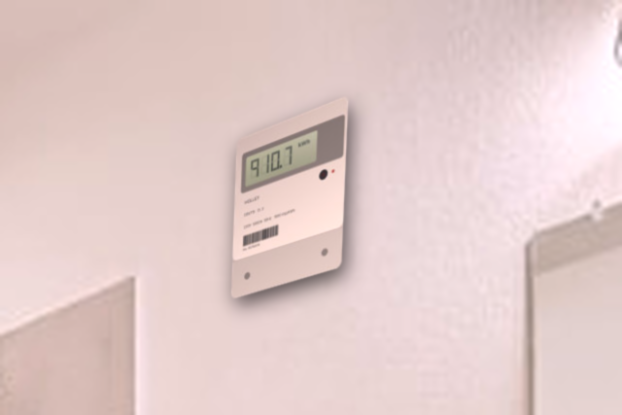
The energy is 910.7 kWh
